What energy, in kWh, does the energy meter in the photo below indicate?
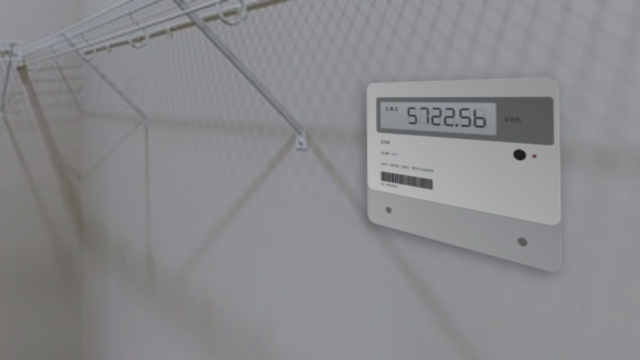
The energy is 5722.56 kWh
